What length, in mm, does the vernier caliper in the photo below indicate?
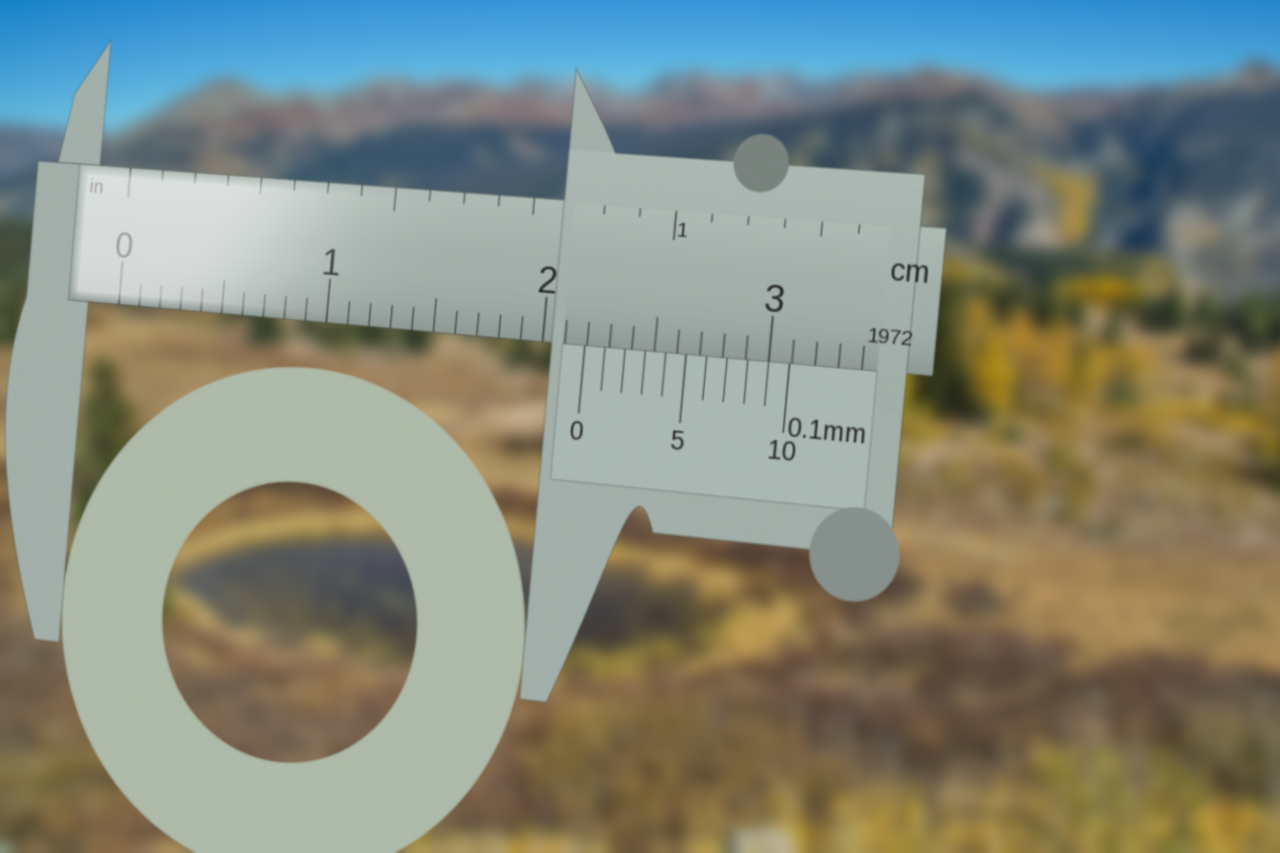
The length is 21.9 mm
